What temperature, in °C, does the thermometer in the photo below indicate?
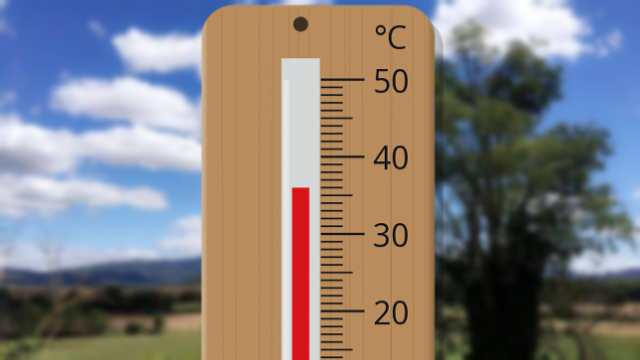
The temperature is 36 °C
